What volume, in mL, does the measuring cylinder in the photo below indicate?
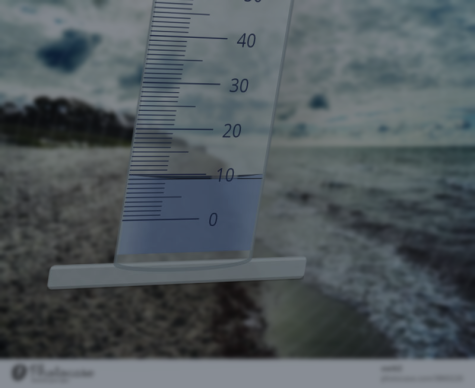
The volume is 9 mL
